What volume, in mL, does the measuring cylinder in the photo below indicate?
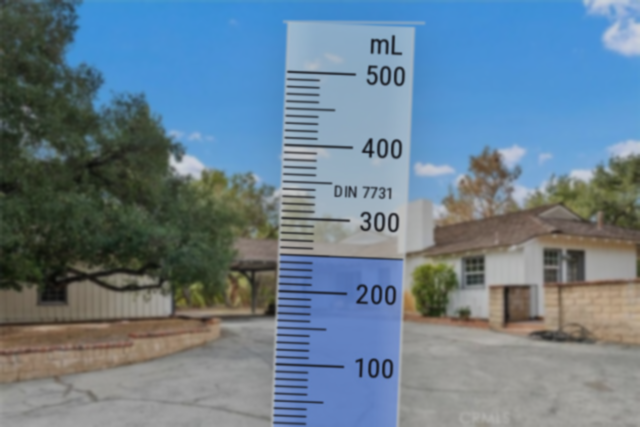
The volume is 250 mL
